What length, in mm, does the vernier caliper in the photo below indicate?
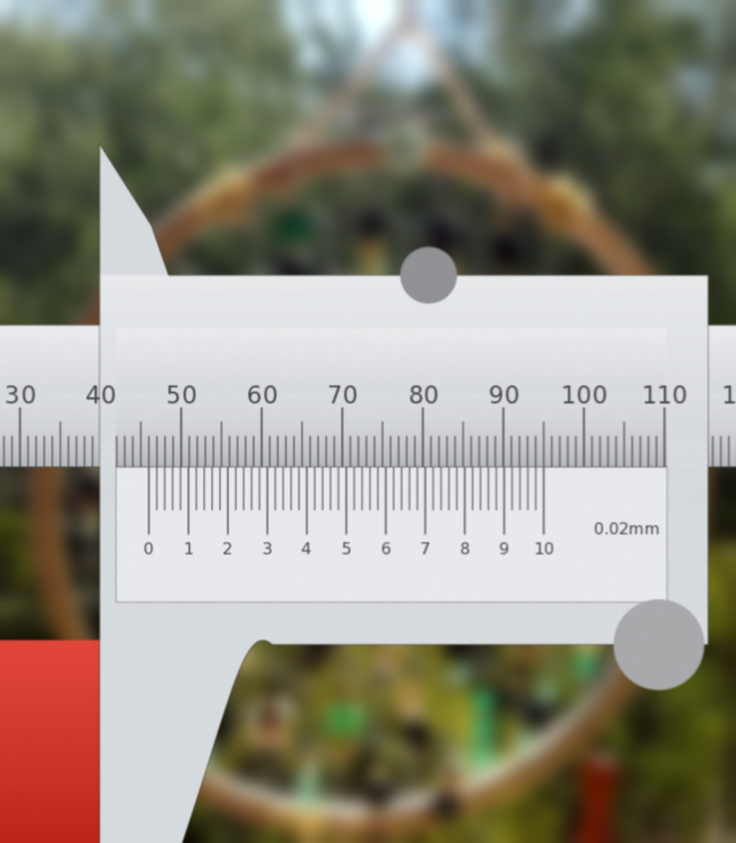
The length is 46.0 mm
